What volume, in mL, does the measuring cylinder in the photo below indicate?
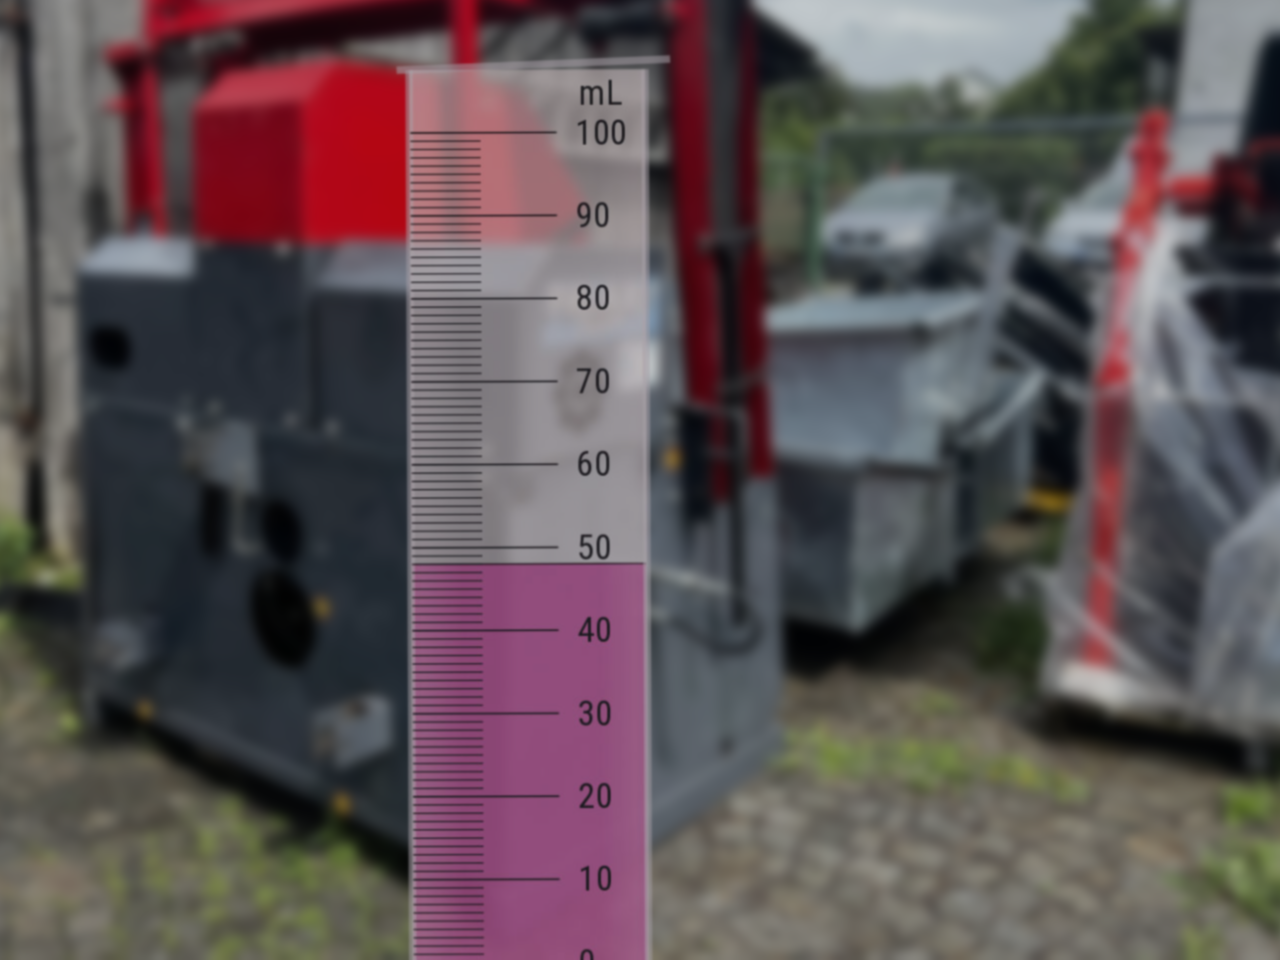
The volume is 48 mL
